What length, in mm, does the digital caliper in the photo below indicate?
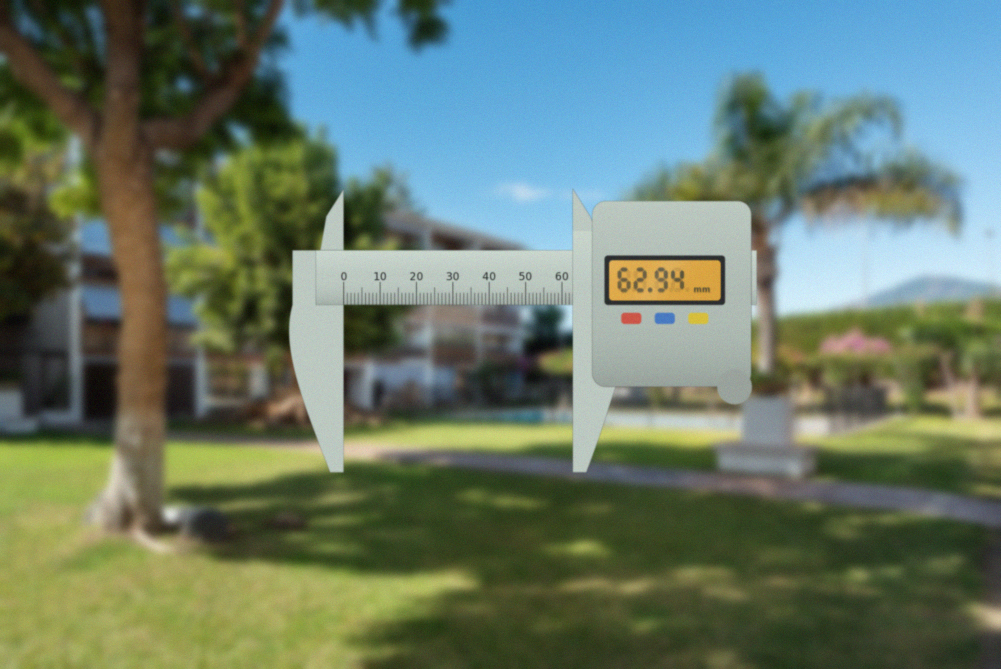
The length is 62.94 mm
